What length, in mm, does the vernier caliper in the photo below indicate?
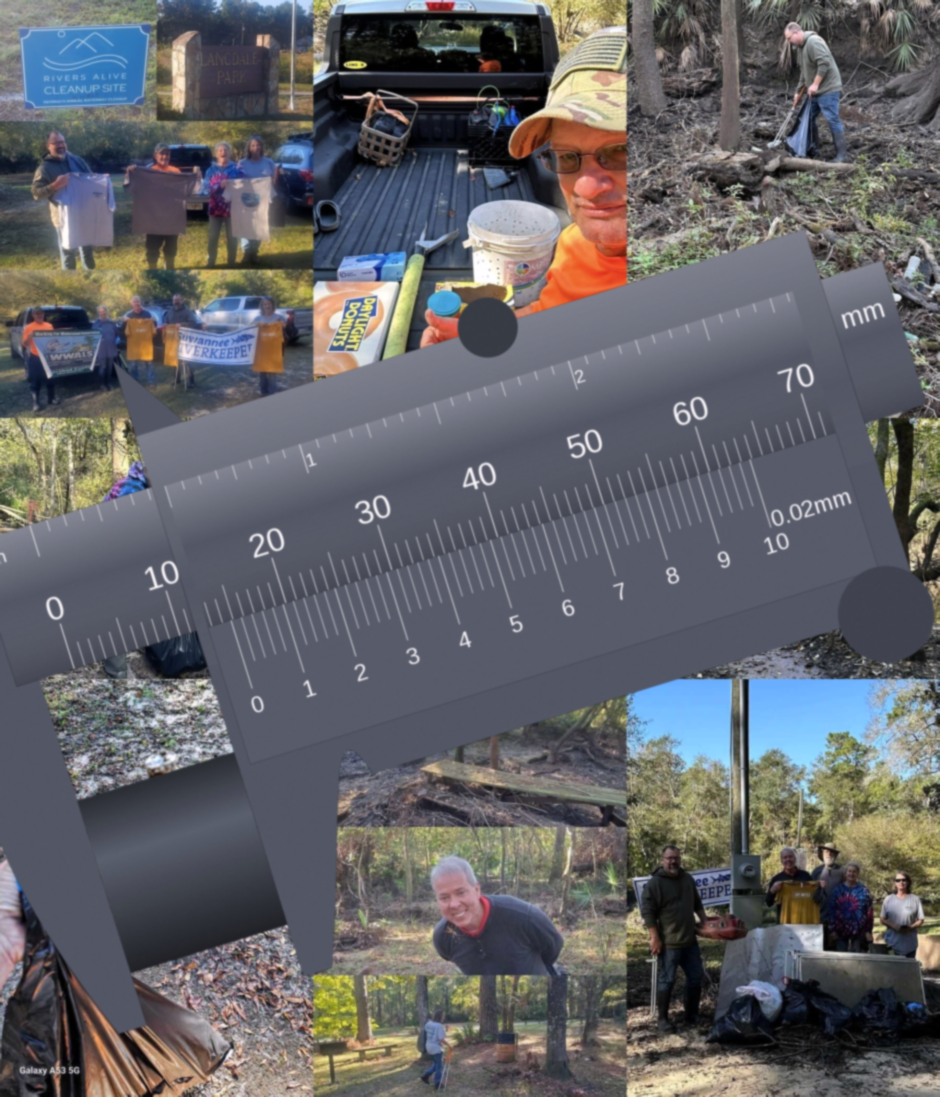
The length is 14.8 mm
